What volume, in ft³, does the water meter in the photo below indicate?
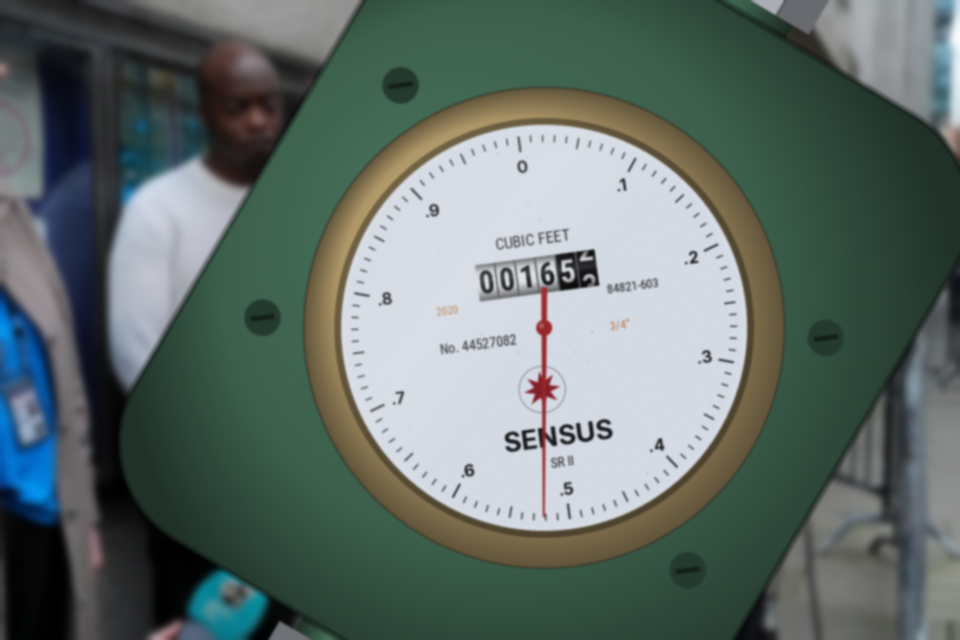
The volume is 1652.52 ft³
